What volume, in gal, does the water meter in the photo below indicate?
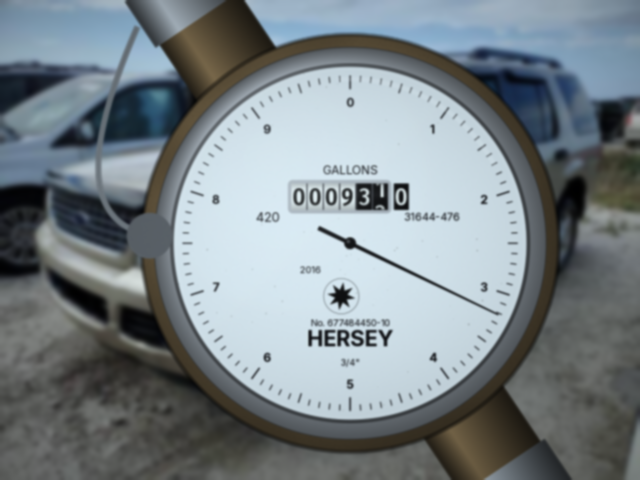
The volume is 9313.2 gal
